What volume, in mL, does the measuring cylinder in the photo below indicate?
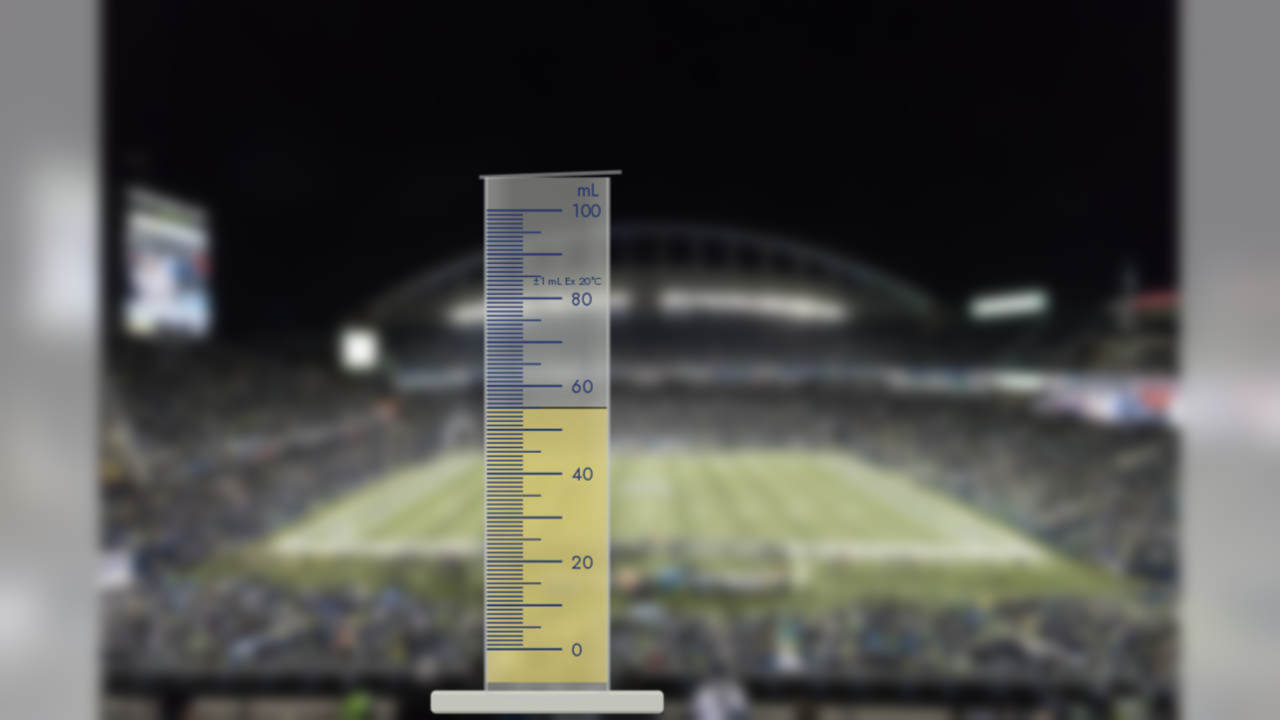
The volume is 55 mL
